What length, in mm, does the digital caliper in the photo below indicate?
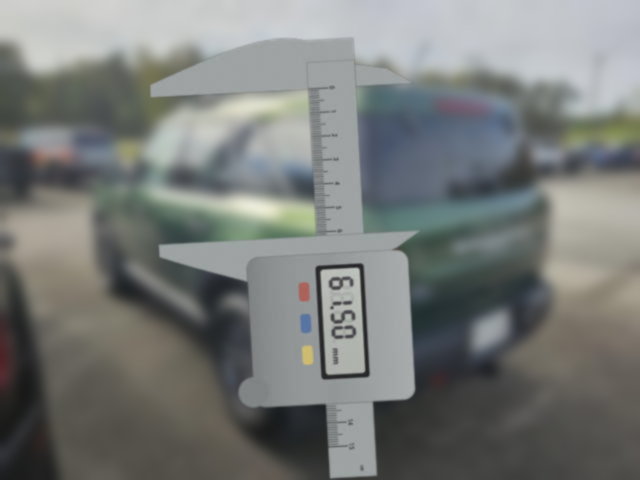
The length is 61.50 mm
